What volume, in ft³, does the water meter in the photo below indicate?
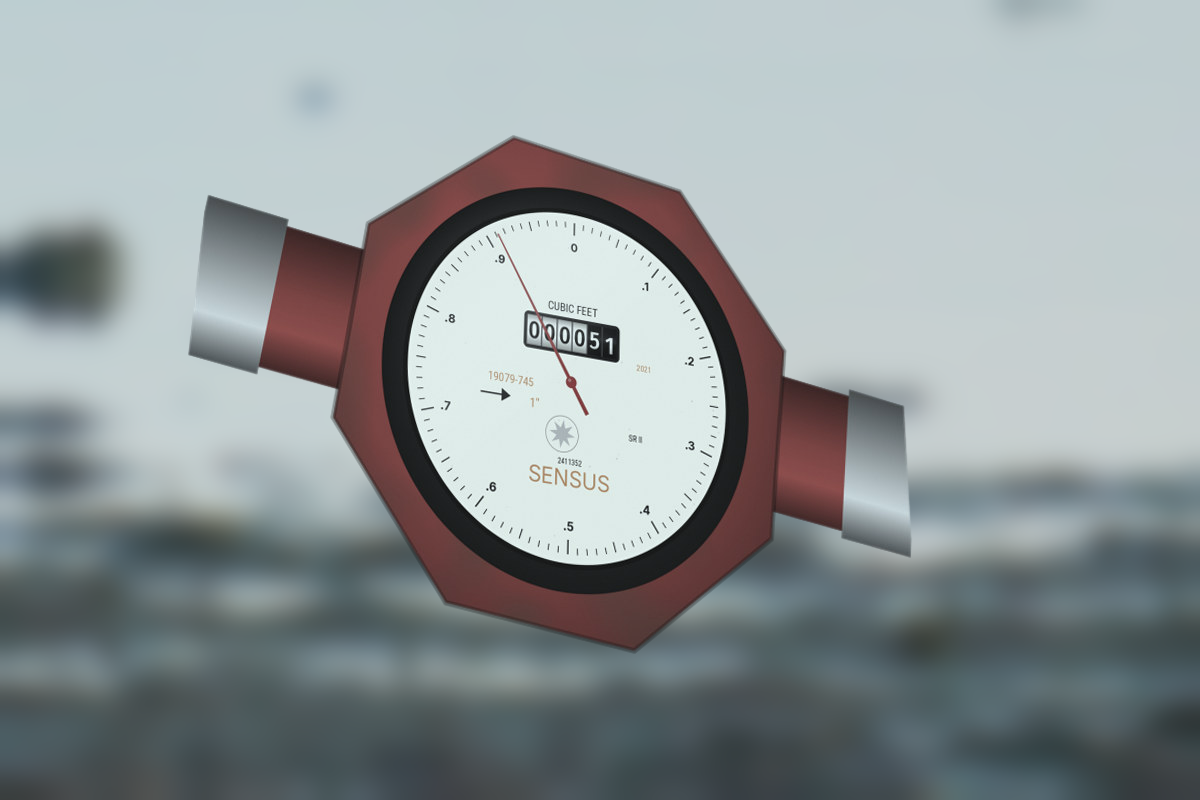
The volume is 50.91 ft³
